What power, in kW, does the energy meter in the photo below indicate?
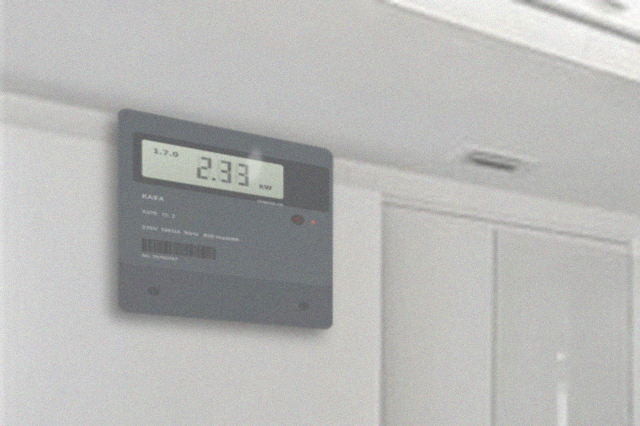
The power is 2.33 kW
